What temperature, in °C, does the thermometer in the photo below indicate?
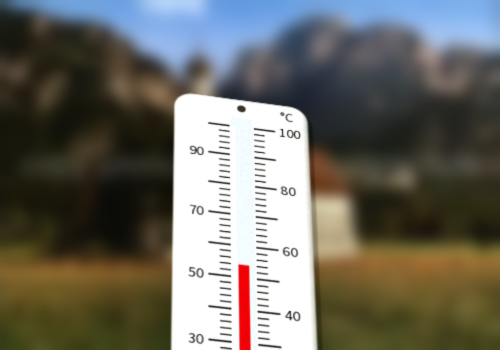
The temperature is 54 °C
